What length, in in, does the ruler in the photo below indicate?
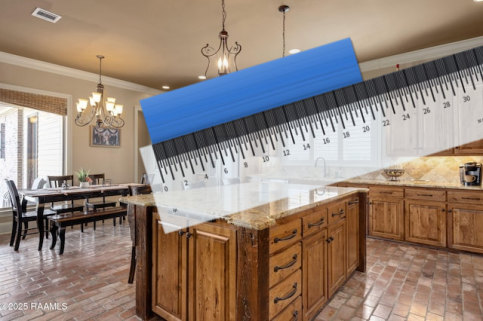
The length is 21 in
